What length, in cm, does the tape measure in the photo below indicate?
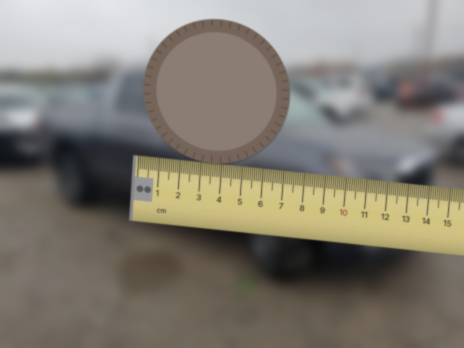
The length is 7 cm
